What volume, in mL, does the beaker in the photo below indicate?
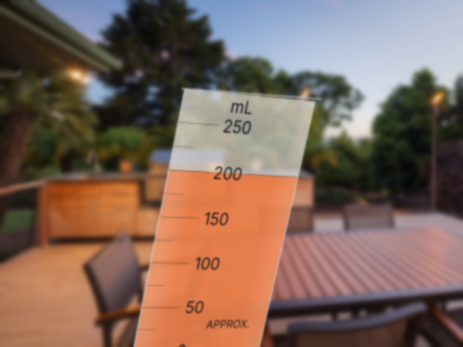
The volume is 200 mL
